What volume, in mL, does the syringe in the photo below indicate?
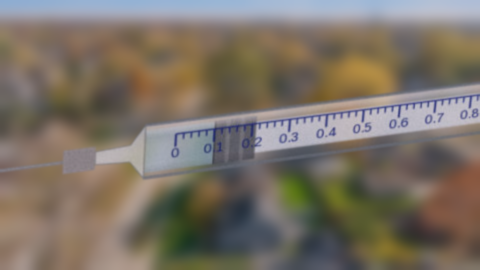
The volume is 0.1 mL
